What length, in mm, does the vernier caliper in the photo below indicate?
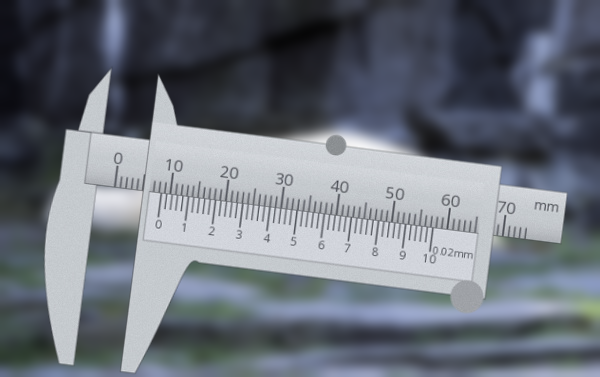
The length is 8.4 mm
